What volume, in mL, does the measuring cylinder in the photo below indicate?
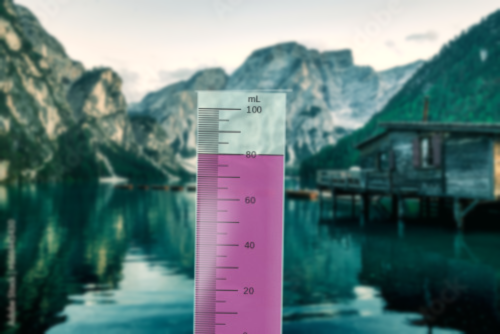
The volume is 80 mL
